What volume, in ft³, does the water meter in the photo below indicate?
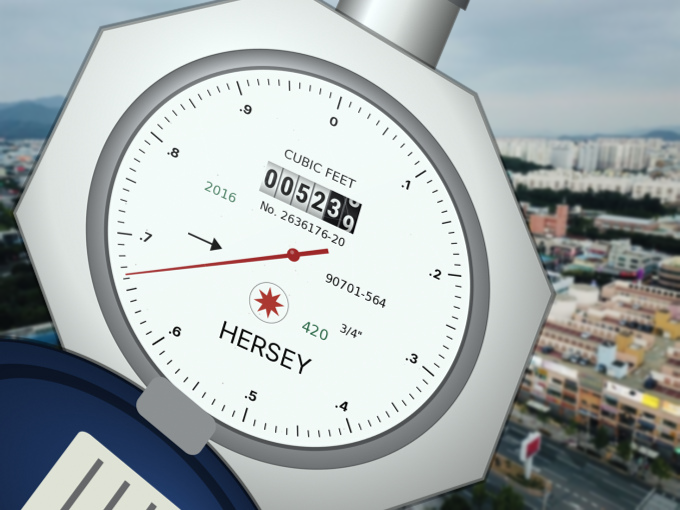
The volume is 5238.66 ft³
